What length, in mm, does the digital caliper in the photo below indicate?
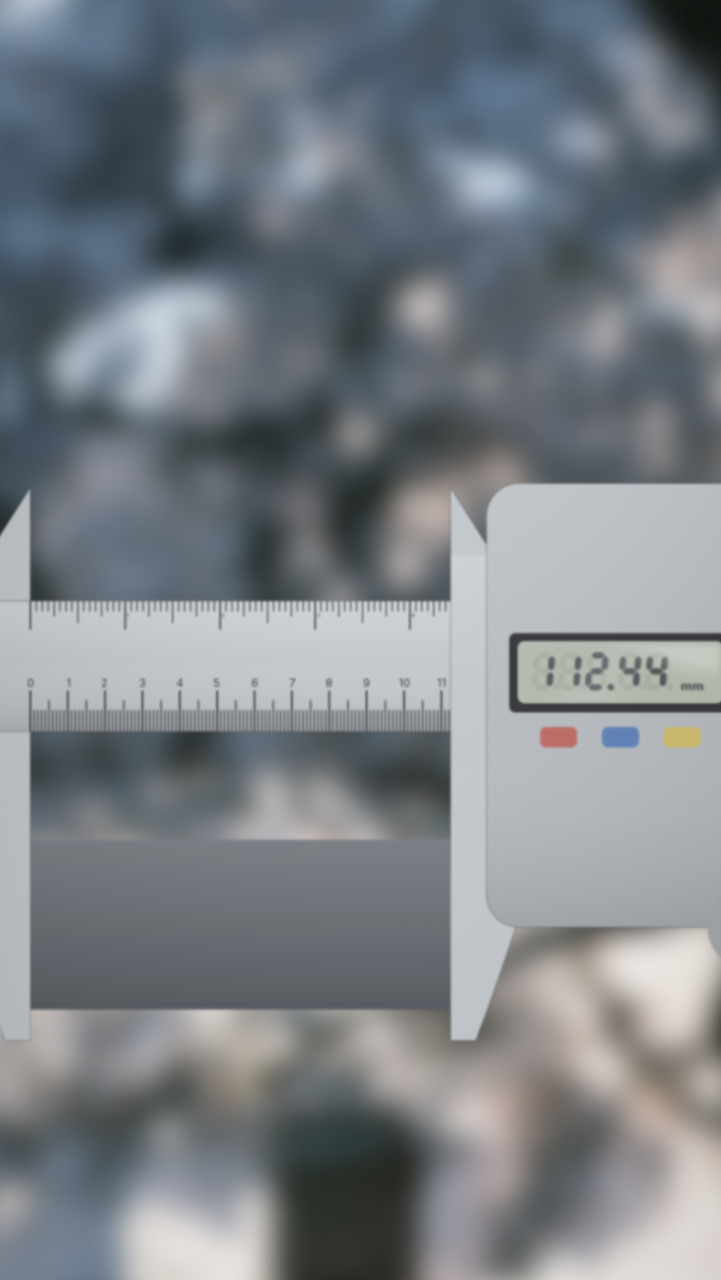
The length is 112.44 mm
